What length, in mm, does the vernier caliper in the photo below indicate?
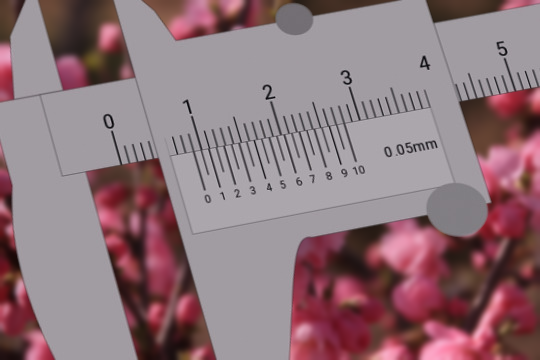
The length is 9.0 mm
